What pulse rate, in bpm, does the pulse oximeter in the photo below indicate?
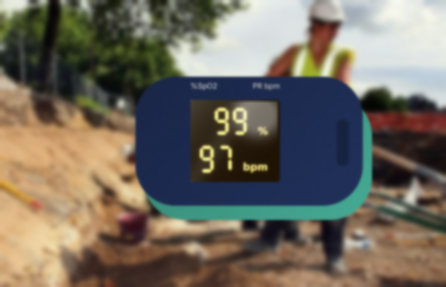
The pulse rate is 97 bpm
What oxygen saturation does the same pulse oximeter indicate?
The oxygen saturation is 99 %
